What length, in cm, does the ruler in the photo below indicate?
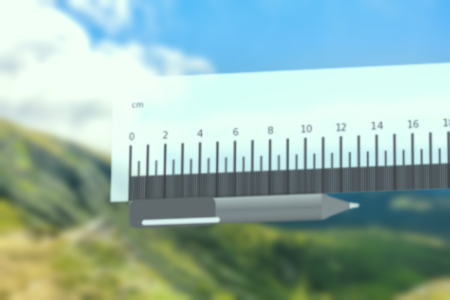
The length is 13 cm
